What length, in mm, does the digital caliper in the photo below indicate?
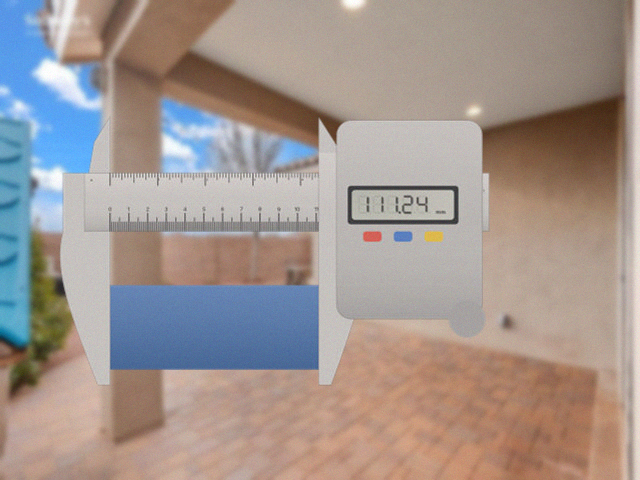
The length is 111.24 mm
